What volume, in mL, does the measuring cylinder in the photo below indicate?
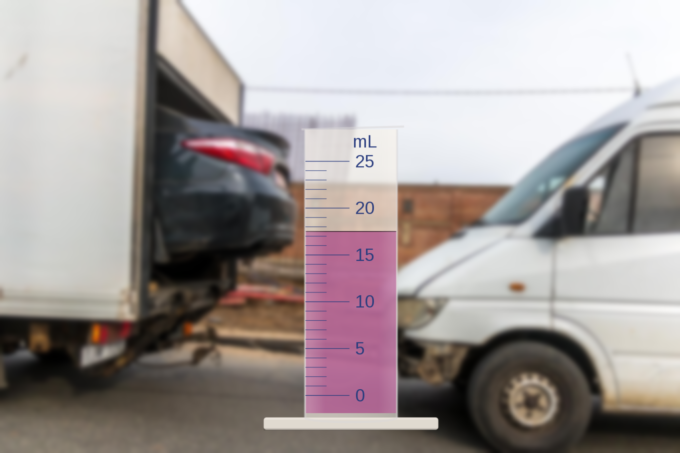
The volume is 17.5 mL
